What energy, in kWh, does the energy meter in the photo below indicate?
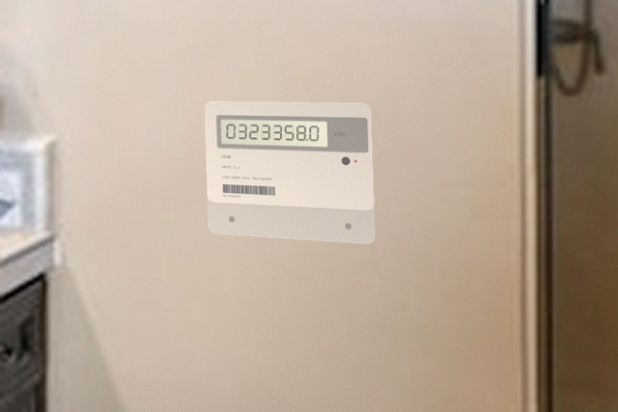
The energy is 323358.0 kWh
